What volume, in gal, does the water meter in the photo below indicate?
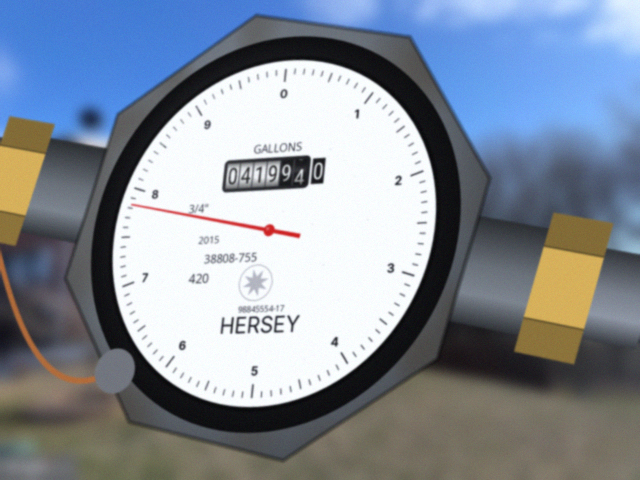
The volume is 419937.8 gal
